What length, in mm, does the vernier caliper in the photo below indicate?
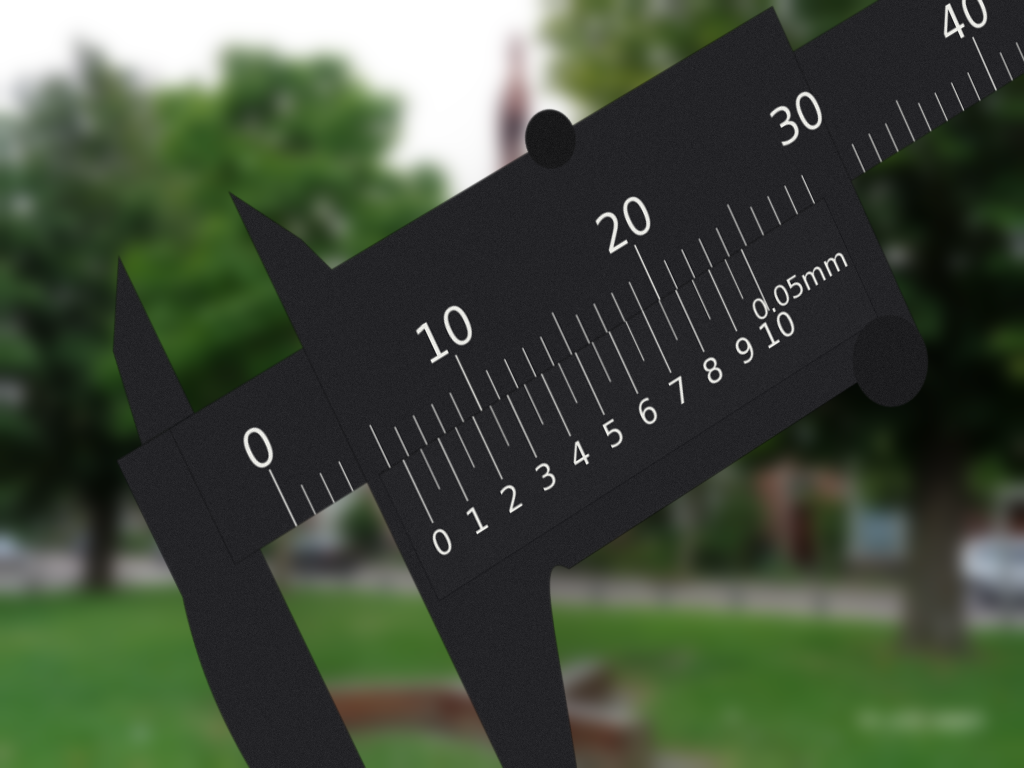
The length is 5.7 mm
